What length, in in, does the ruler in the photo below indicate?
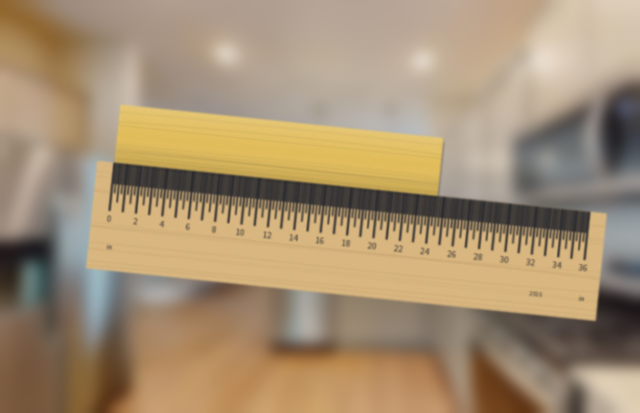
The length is 24.5 in
